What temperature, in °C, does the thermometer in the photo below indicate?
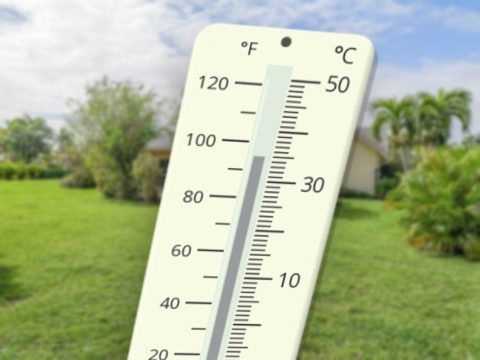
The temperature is 35 °C
